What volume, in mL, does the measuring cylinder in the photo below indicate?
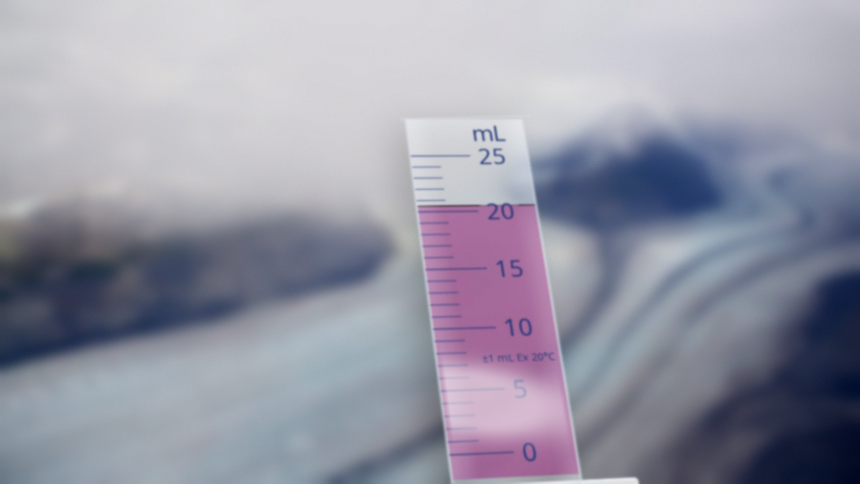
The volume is 20.5 mL
